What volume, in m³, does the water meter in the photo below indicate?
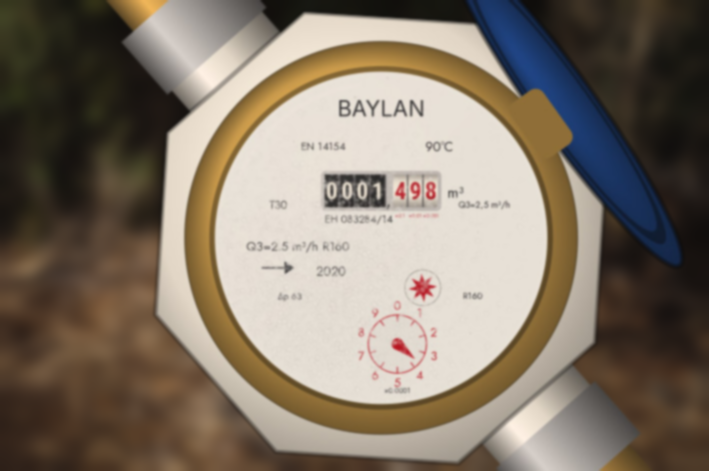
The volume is 1.4983 m³
